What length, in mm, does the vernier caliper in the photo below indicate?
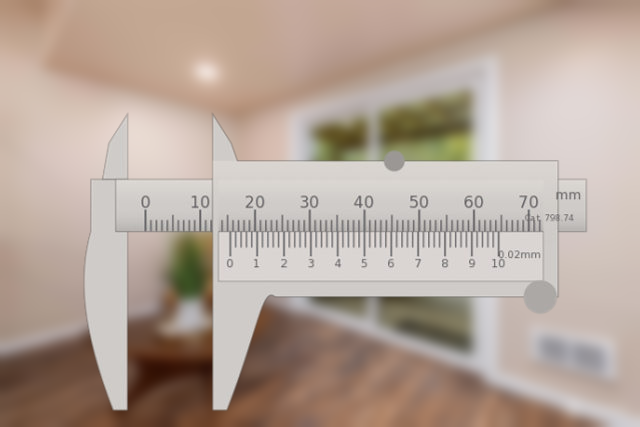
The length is 15.5 mm
